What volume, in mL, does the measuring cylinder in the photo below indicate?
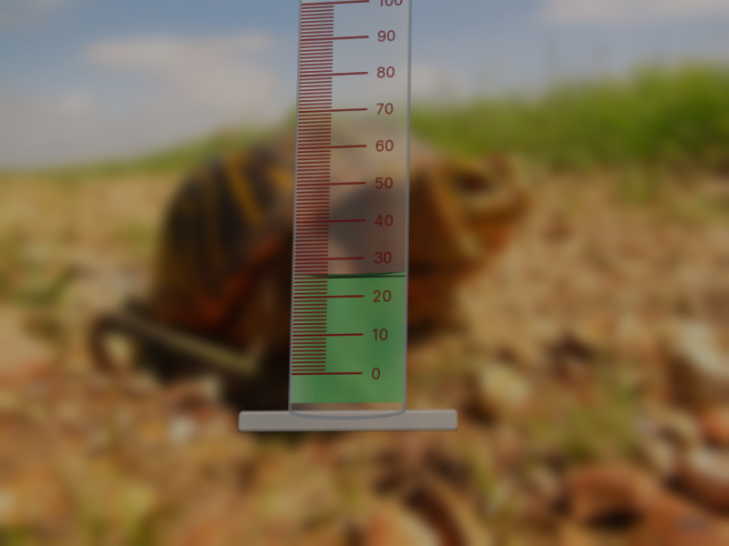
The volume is 25 mL
